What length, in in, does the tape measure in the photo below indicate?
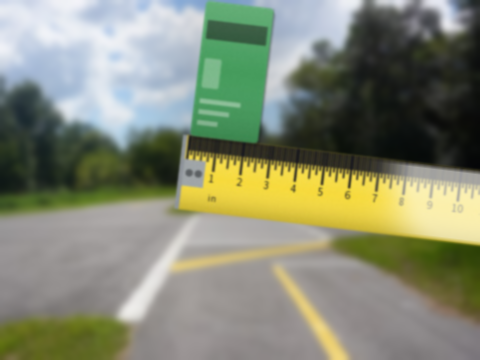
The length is 2.5 in
